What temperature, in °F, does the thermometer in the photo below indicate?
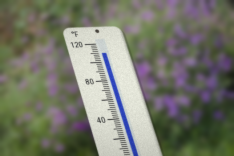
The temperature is 110 °F
